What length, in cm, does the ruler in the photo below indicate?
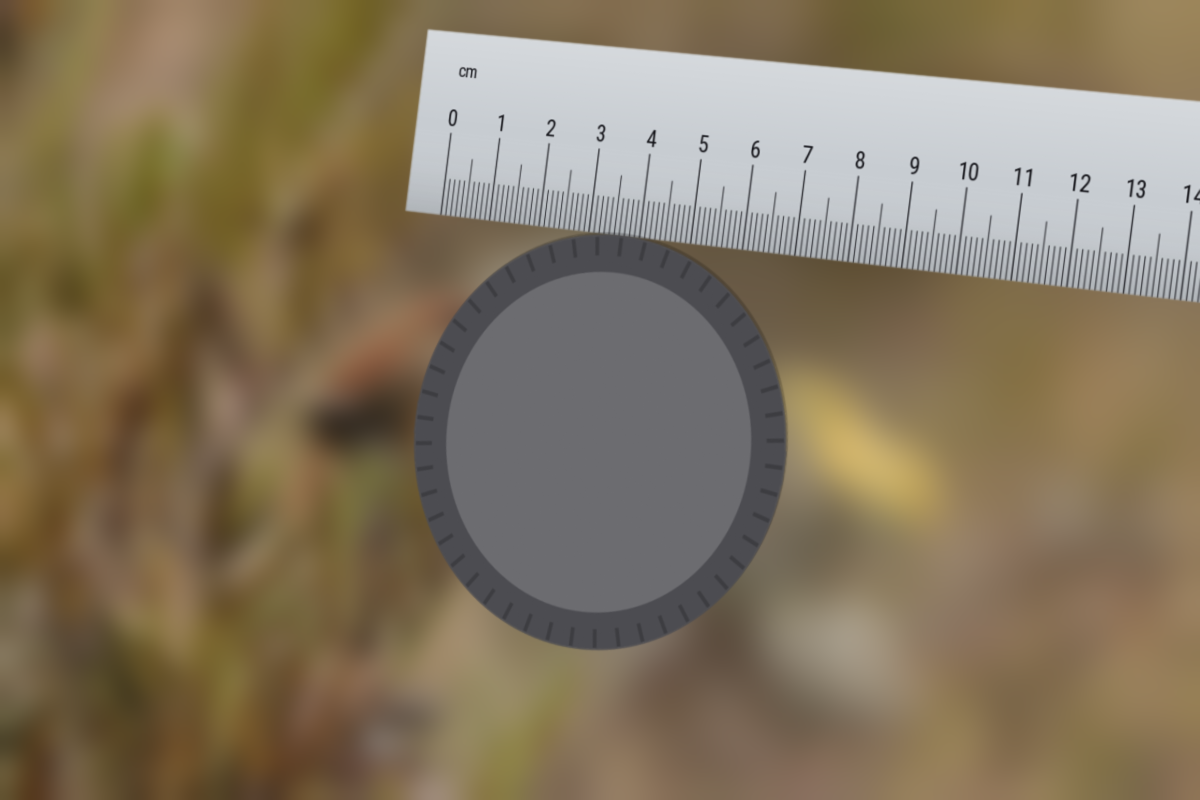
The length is 7.3 cm
